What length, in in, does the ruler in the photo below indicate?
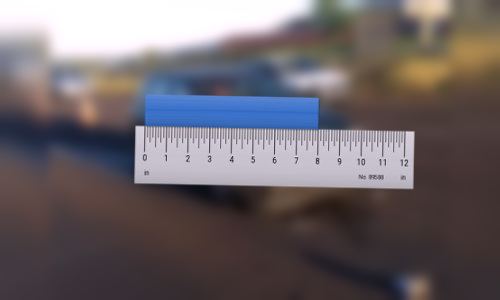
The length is 8 in
